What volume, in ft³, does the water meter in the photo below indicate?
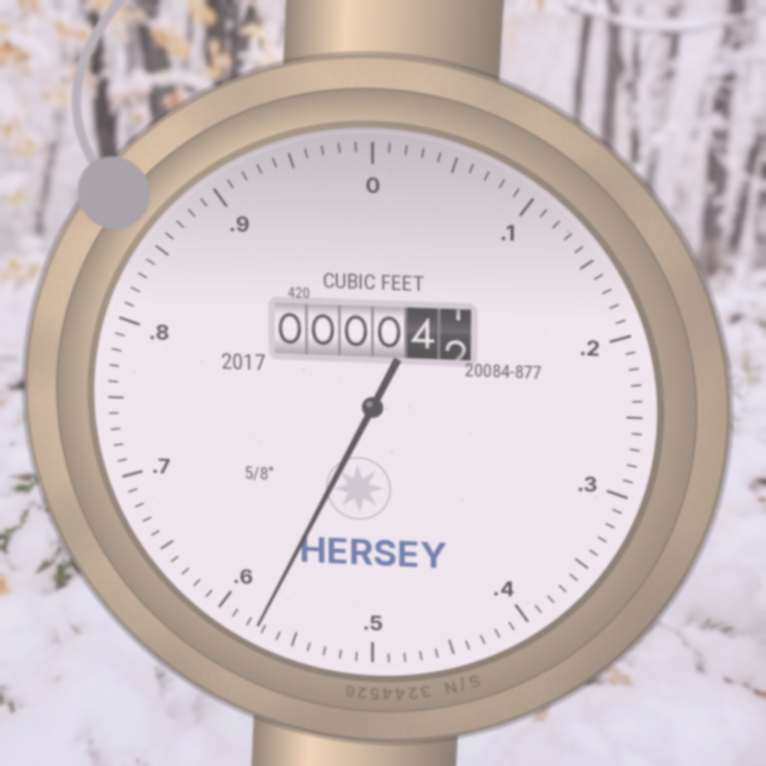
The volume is 41.57 ft³
